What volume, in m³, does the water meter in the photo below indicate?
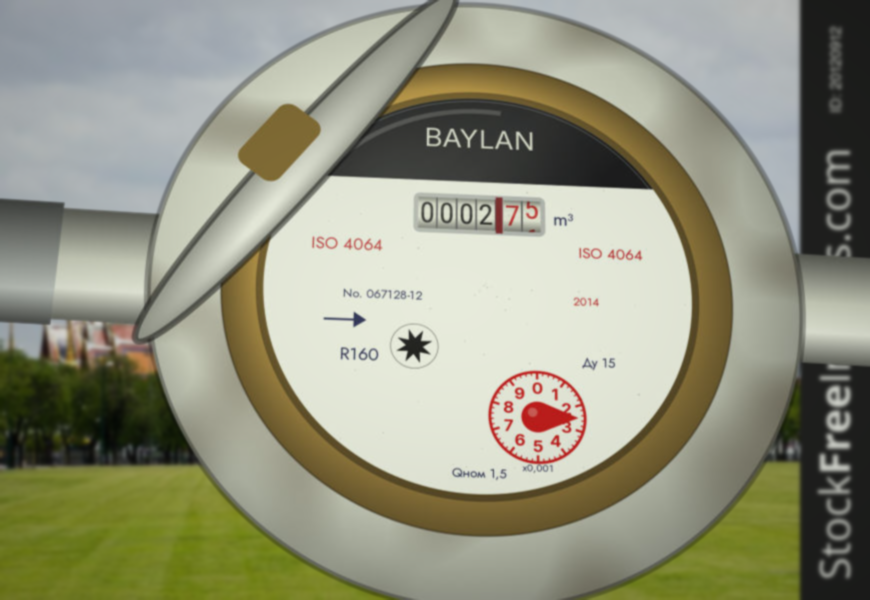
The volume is 2.752 m³
